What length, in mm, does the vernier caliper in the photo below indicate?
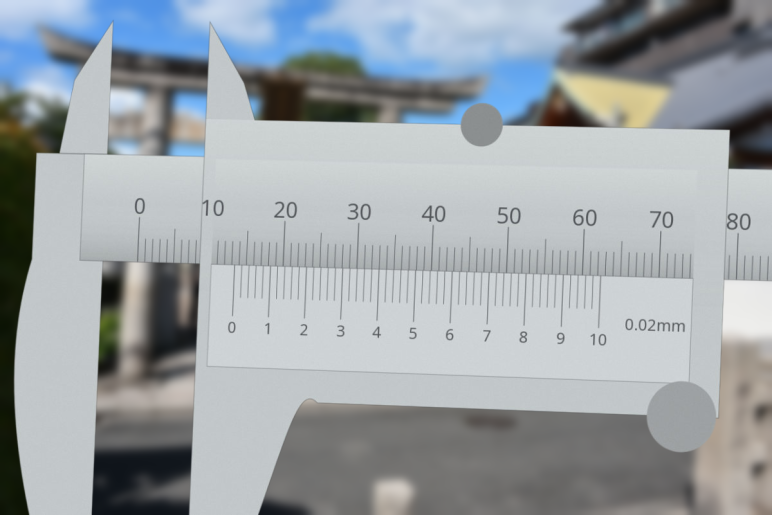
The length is 13.4 mm
